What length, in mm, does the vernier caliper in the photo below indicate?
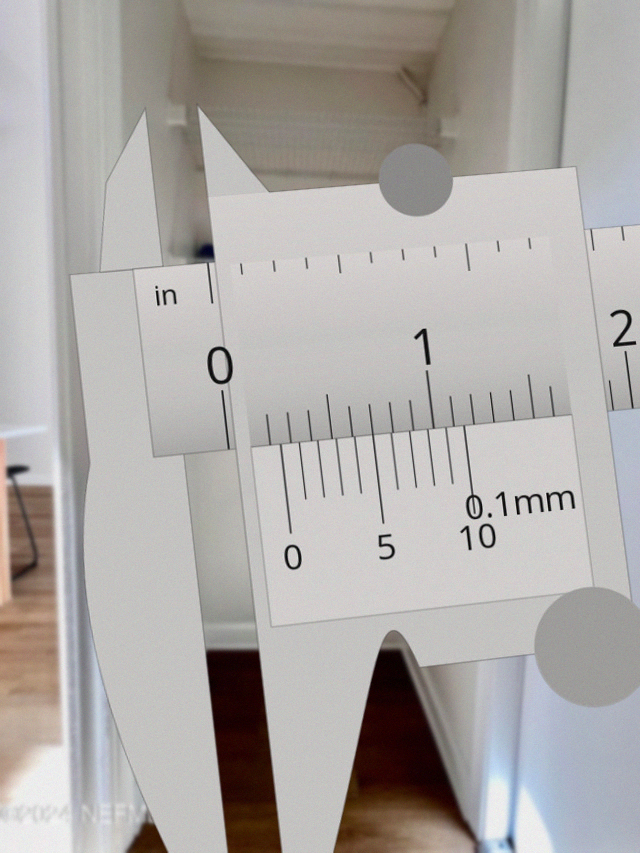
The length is 2.5 mm
